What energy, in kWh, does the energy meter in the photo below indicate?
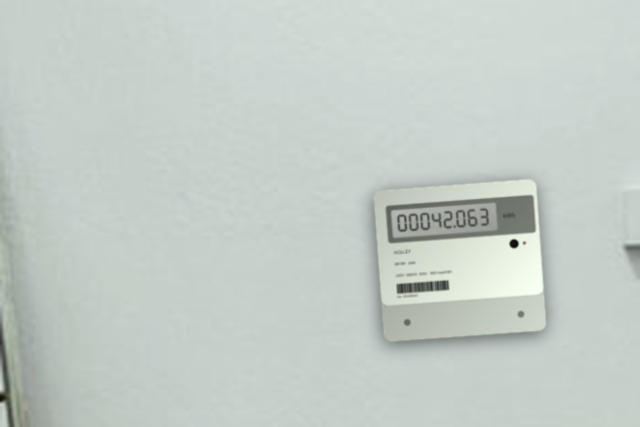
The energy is 42.063 kWh
